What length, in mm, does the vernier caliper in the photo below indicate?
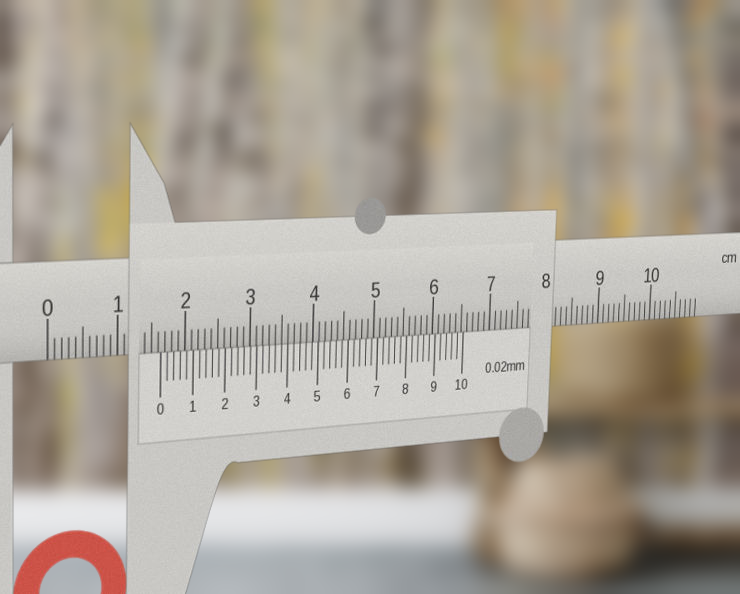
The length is 16.4 mm
